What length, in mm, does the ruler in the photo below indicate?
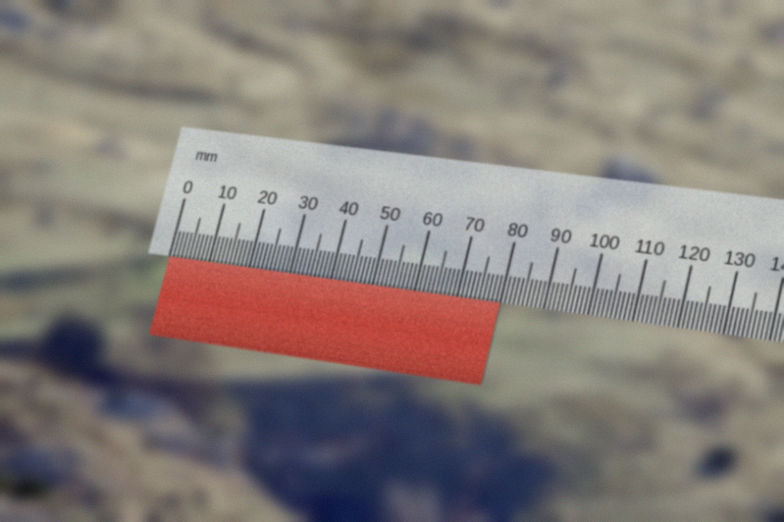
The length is 80 mm
